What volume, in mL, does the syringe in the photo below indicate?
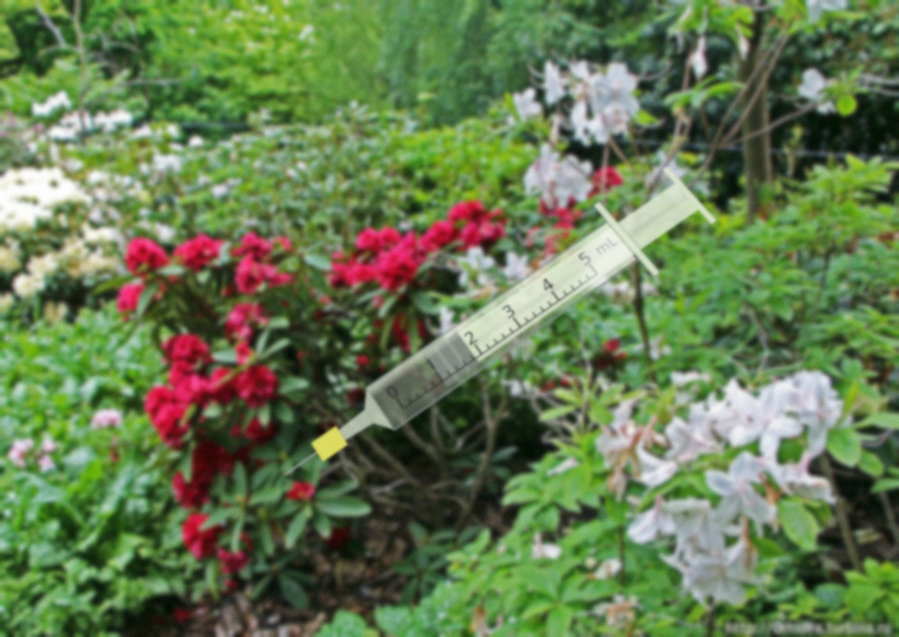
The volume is 1 mL
